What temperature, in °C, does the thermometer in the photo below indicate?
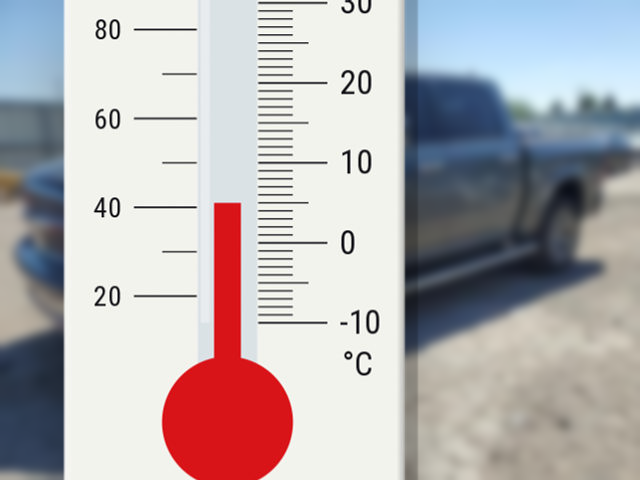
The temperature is 5 °C
